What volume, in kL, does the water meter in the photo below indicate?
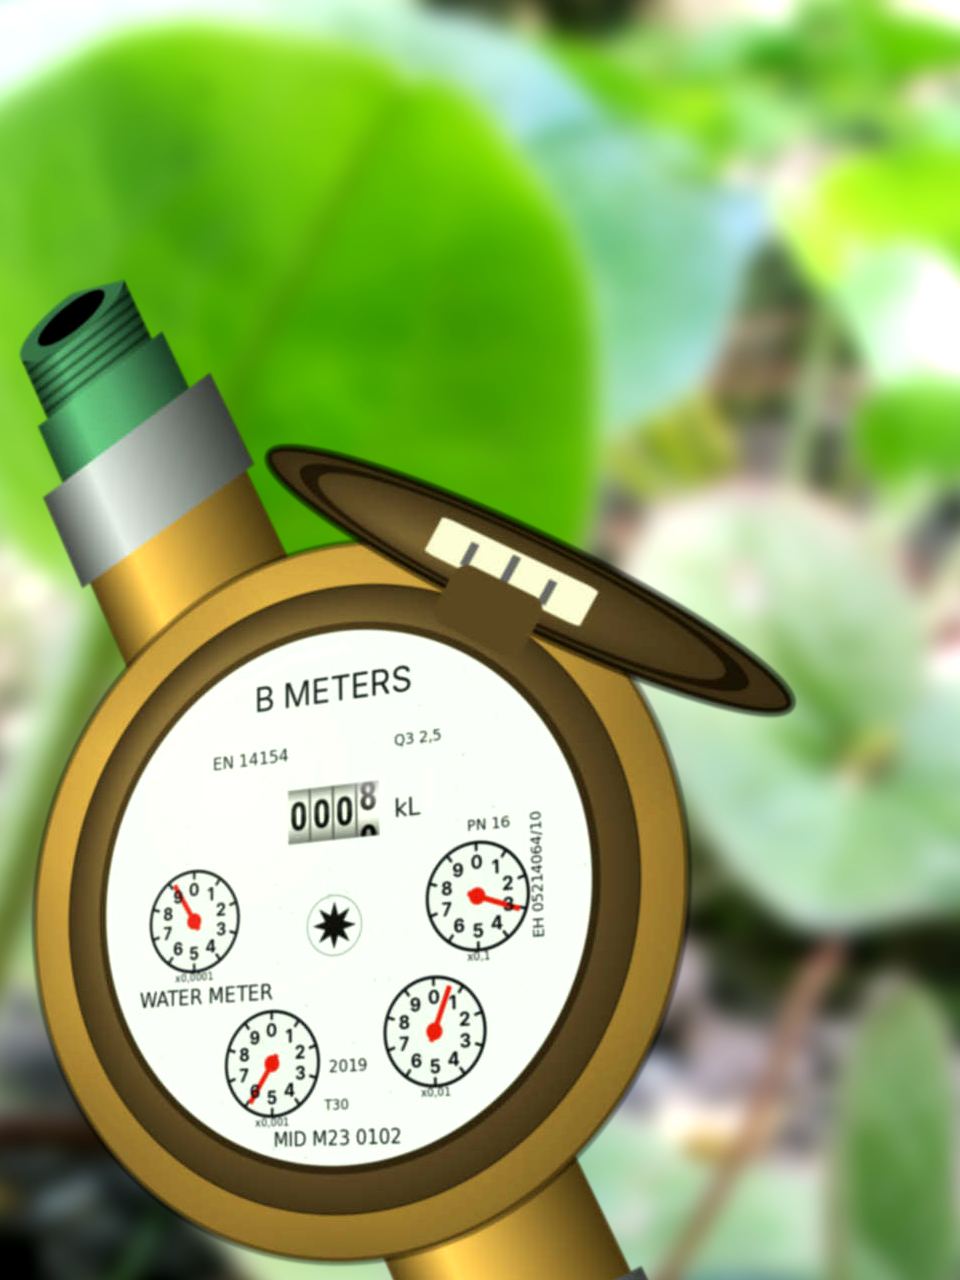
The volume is 8.3059 kL
